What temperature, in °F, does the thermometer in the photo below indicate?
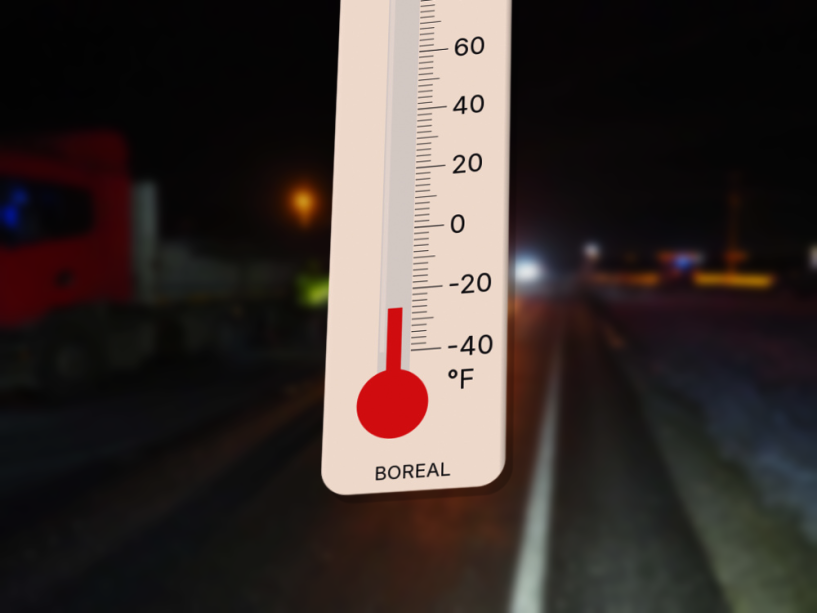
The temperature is -26 °F
